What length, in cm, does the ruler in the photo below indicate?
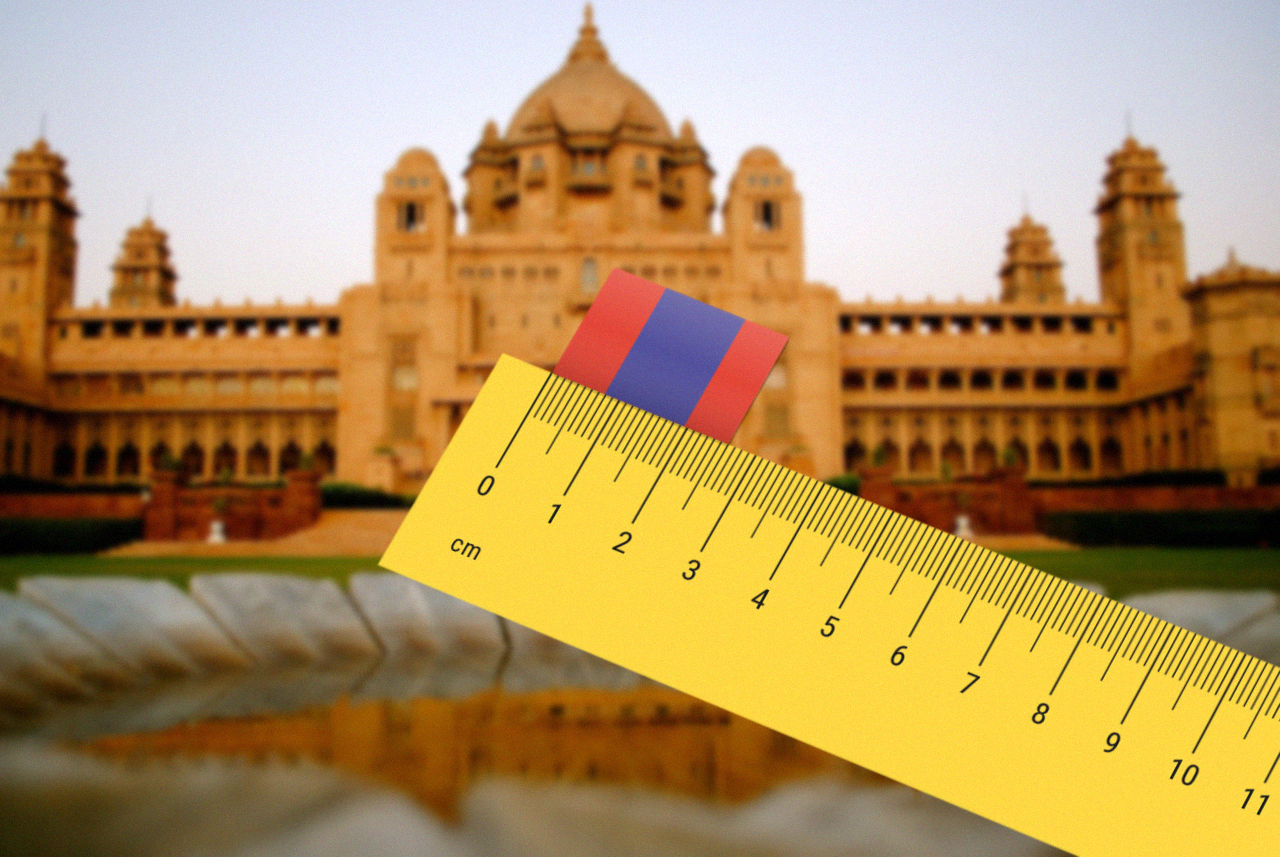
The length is 2.6 cm
